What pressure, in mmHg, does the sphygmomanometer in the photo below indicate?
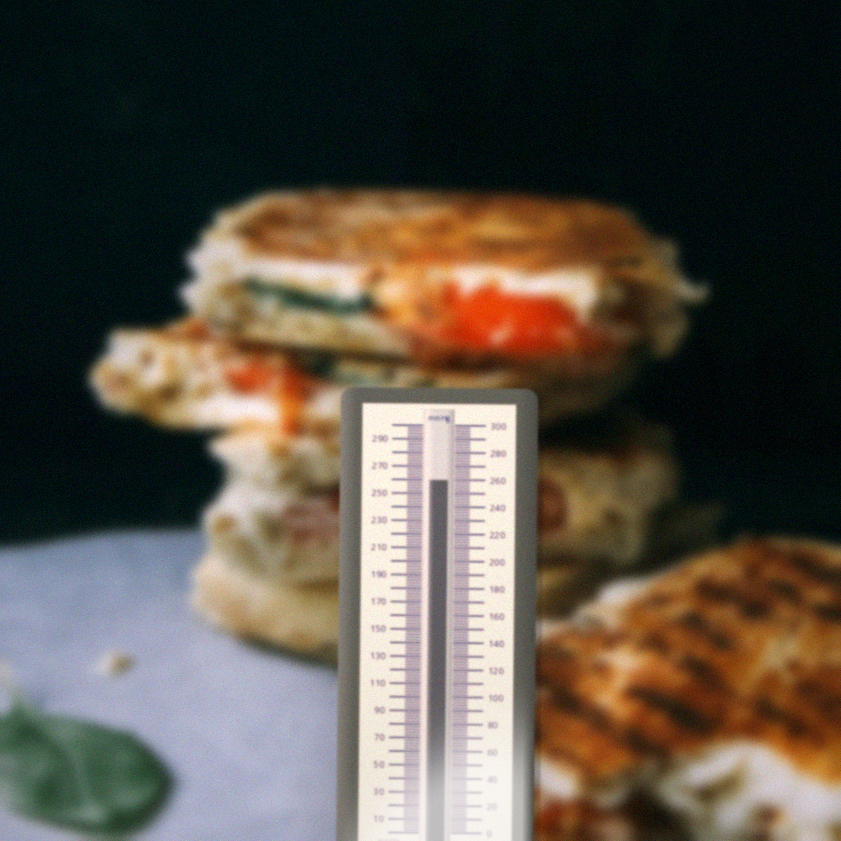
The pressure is 260 mmHg
